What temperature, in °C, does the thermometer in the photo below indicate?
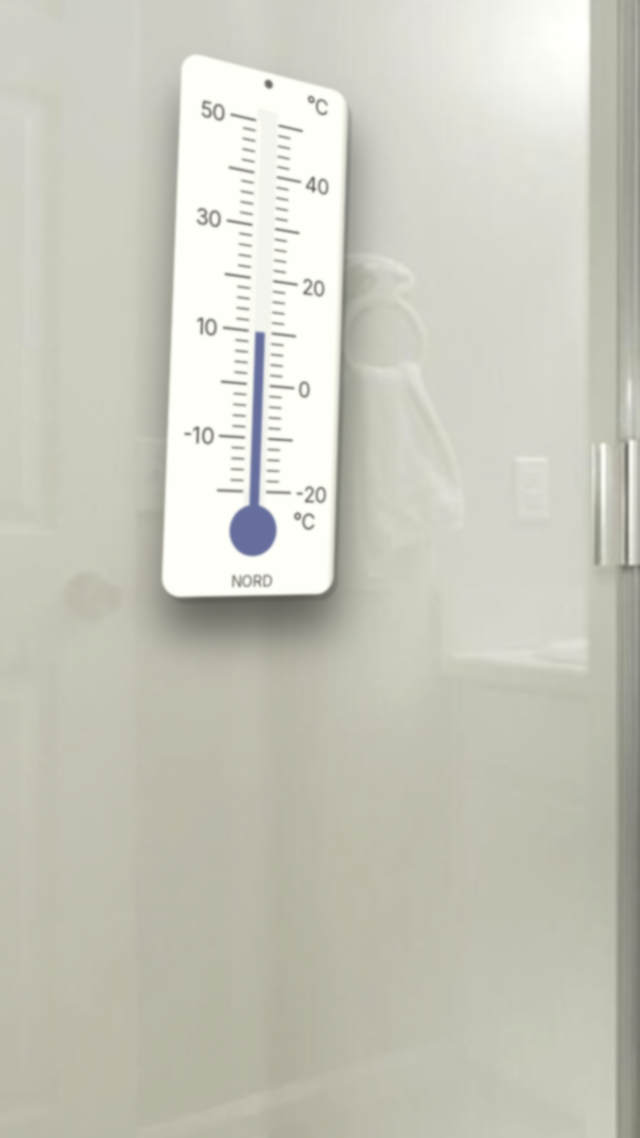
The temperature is 10 °C
